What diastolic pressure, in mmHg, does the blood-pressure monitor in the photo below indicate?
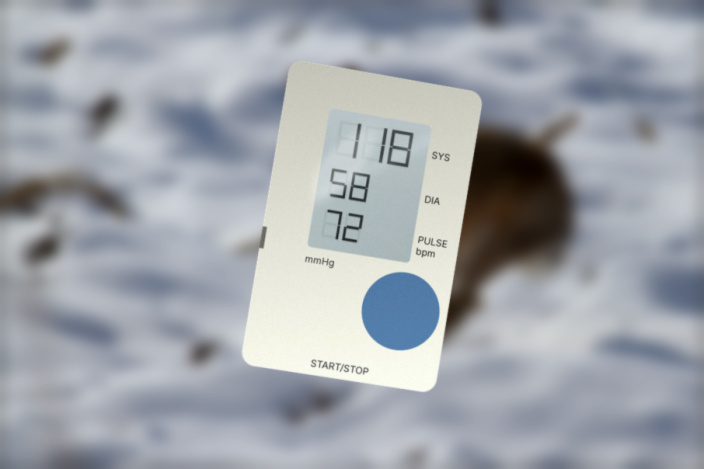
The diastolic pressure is 58 mmHg
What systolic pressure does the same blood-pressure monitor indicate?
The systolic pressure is 118 mmHg
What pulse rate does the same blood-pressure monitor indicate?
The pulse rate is 72 bpm
